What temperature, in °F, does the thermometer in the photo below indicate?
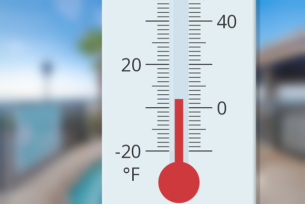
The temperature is 4 °F
